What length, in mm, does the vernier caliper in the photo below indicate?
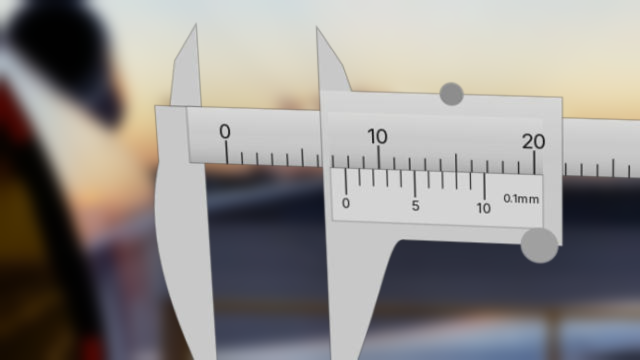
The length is 7.8 mm
